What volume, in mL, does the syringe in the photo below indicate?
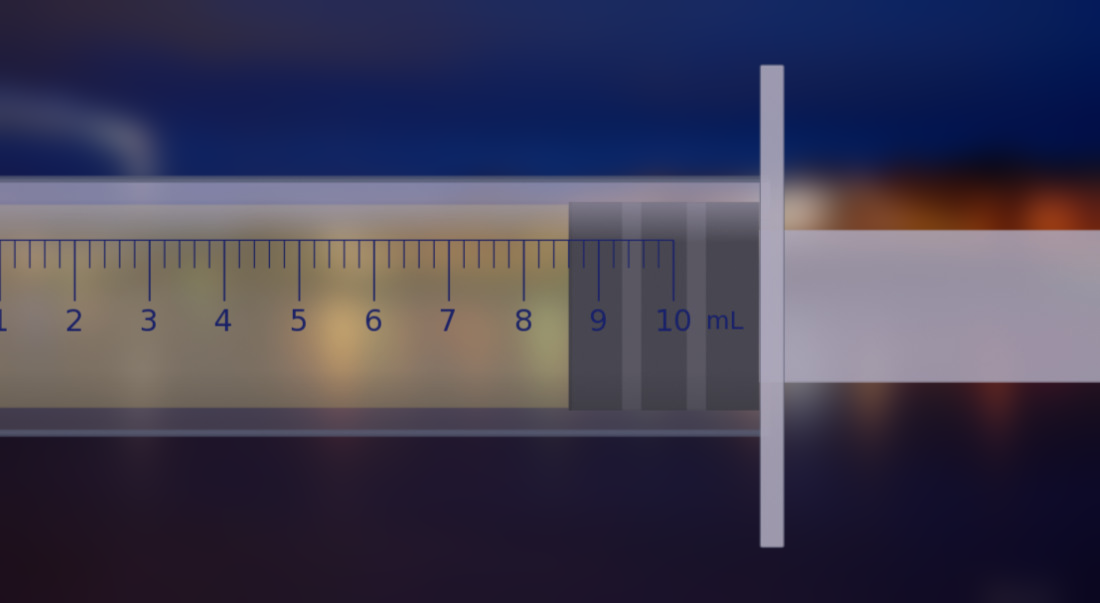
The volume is 8.6 mL
